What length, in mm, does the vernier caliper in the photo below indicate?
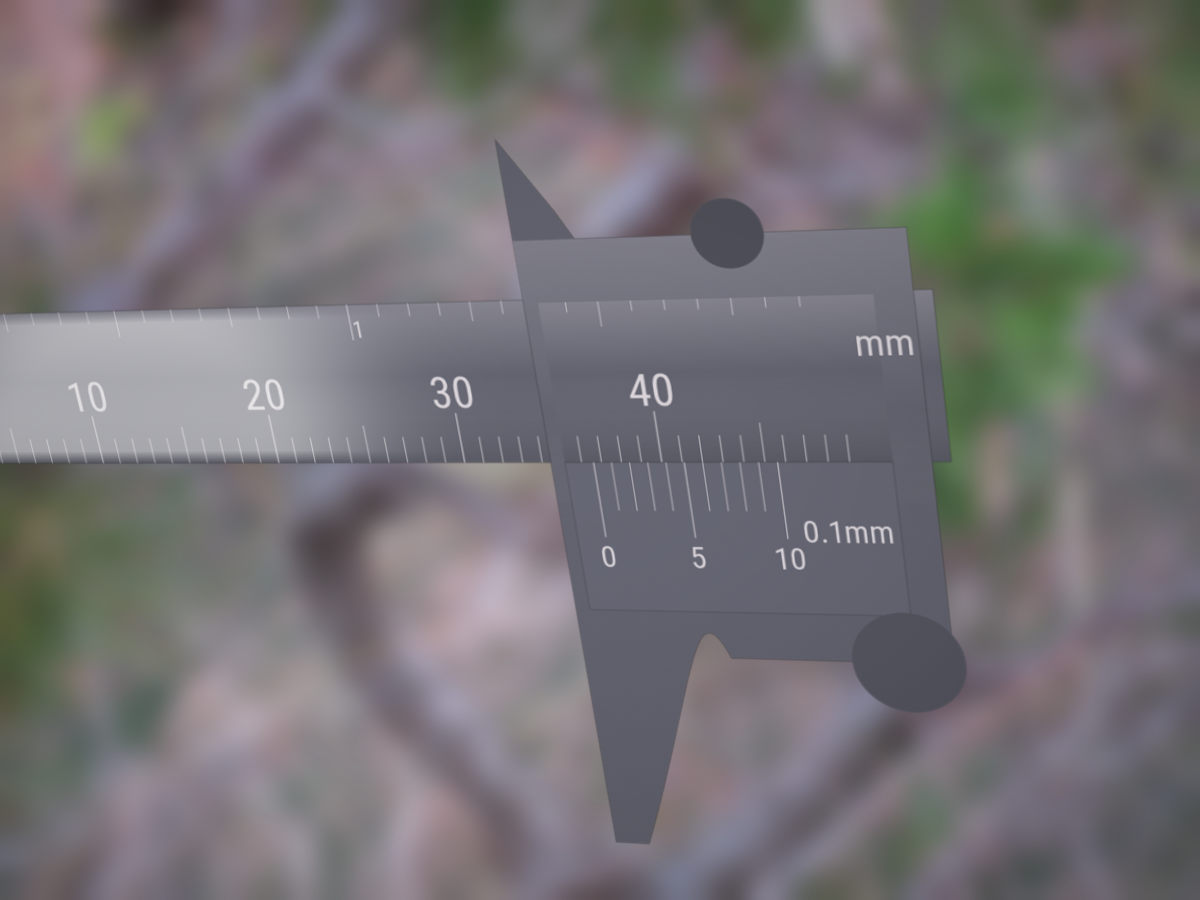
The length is 36.6 mm
